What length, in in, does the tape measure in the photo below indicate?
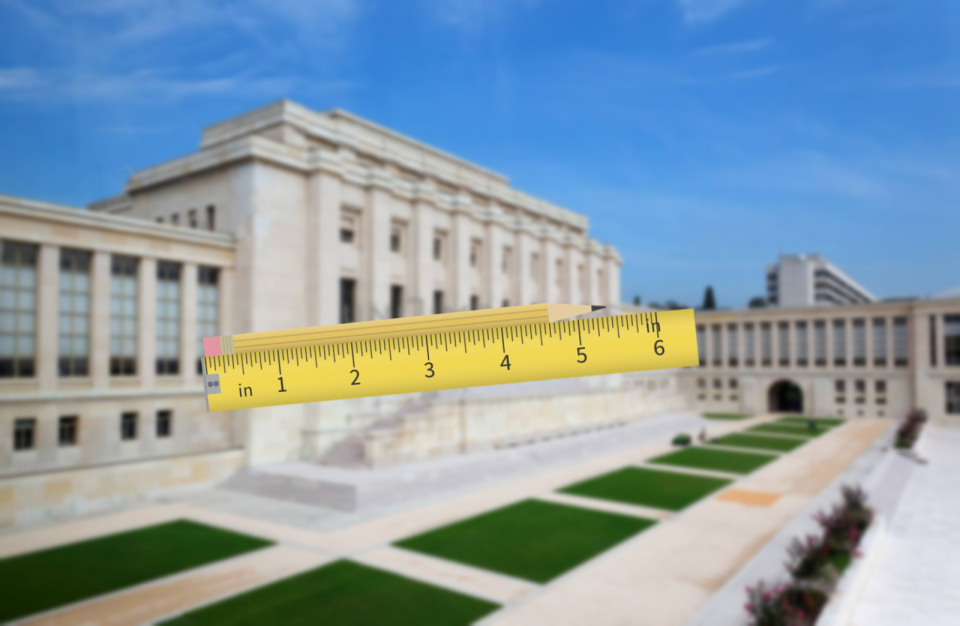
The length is 5.375 in
